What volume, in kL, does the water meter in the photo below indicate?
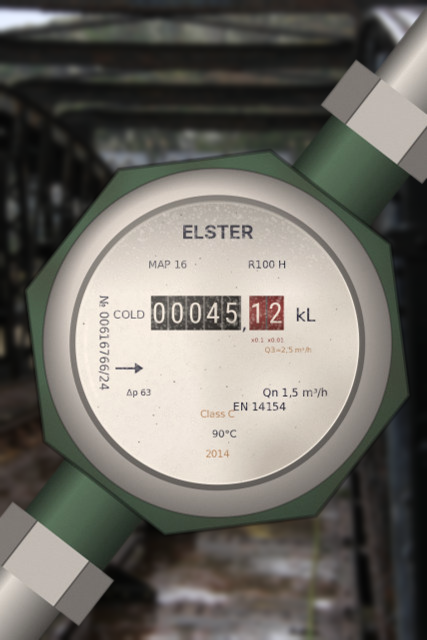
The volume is 45.12 kL
